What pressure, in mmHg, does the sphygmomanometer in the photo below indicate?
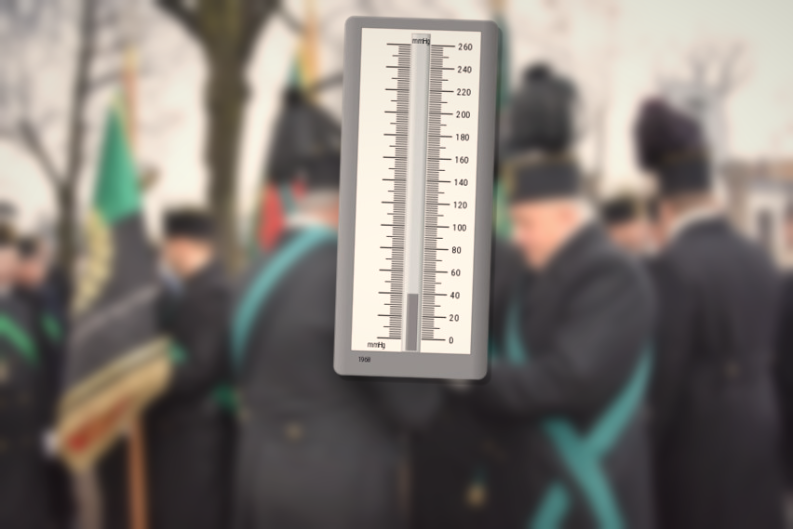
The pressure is 40 mmHg
